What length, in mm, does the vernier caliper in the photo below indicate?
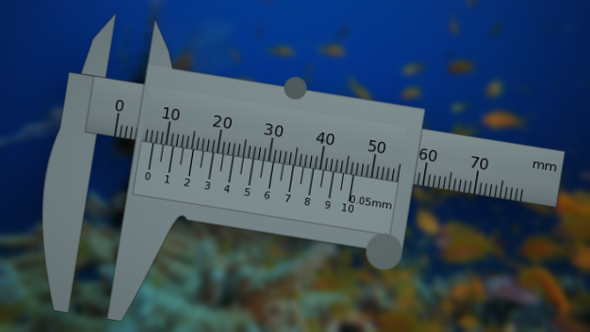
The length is 7.5 mm
